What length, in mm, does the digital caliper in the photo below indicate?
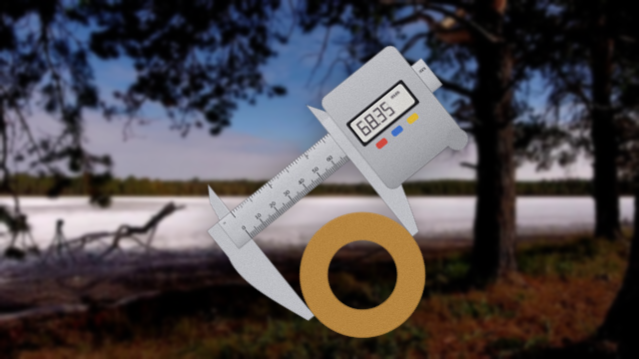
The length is 68.35 mm
